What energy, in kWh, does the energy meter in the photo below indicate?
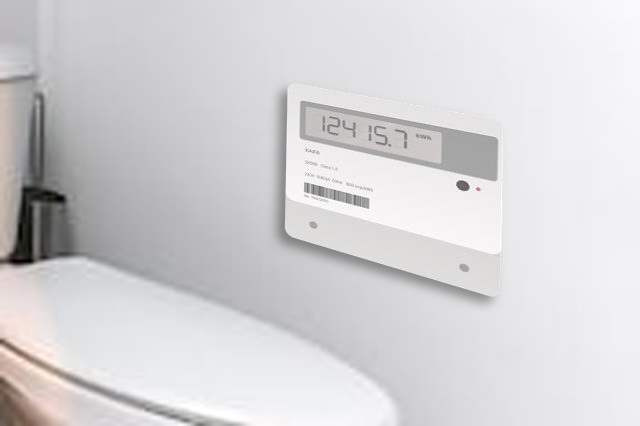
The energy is 12415.7 kWh
